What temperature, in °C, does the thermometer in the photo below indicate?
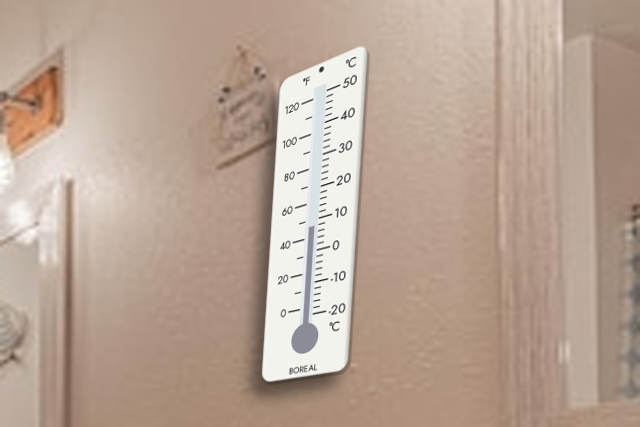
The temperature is 8 °C
